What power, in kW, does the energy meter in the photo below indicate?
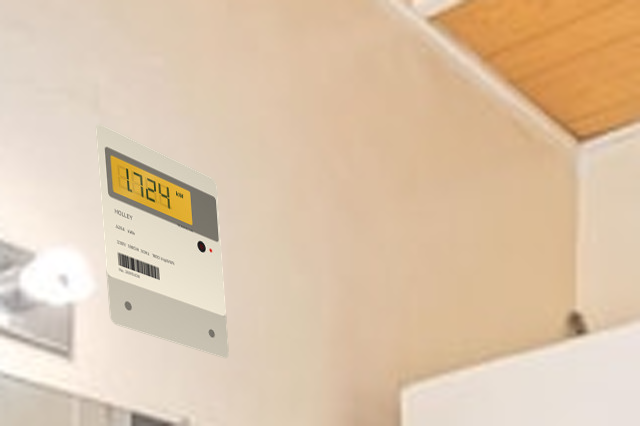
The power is 1.724 kW
